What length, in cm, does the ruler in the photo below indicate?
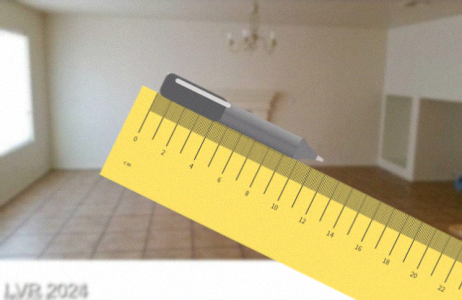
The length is 11.5 cm
